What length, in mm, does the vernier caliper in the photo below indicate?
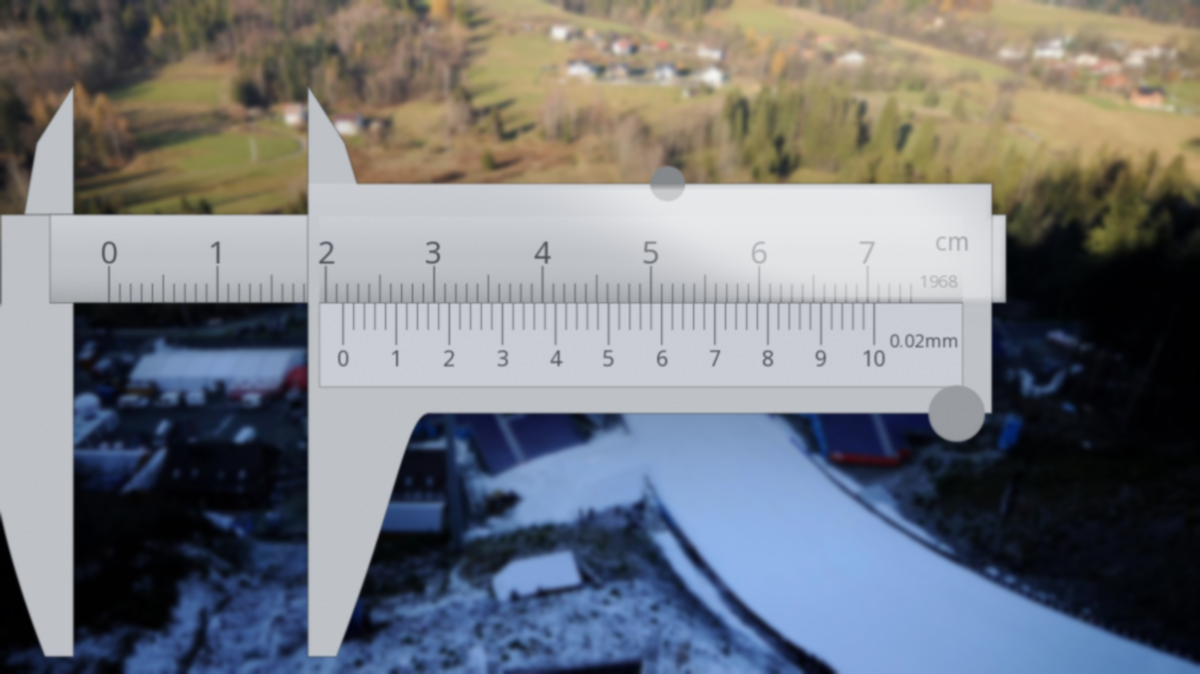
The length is 21.6 mm
